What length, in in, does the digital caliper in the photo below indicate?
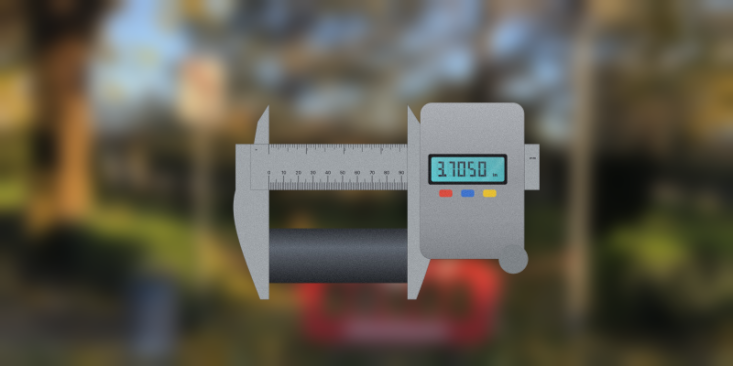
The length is 3.7050 in
